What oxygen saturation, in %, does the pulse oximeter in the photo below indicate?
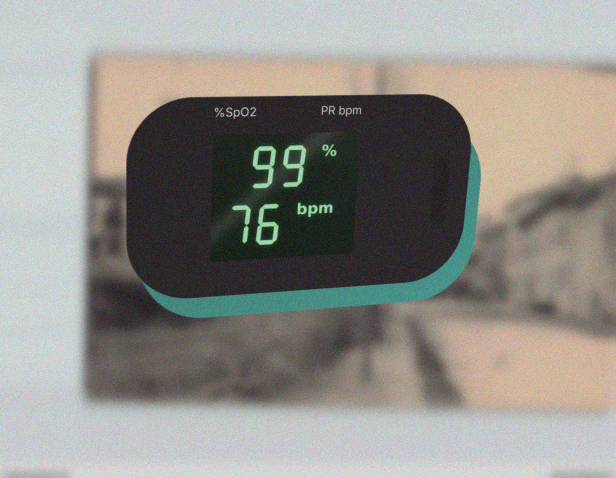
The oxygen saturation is 99 %
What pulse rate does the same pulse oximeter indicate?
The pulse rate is 76 bpm
